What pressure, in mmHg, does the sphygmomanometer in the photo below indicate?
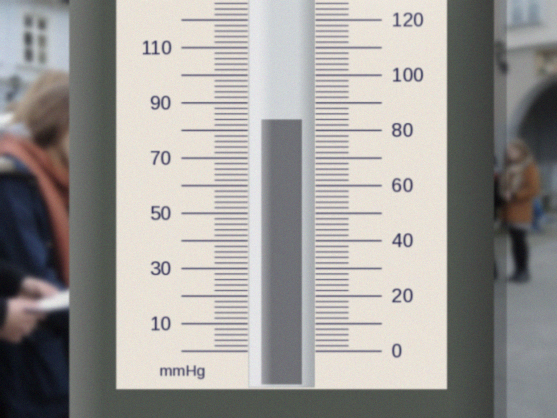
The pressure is 84 mmHg
